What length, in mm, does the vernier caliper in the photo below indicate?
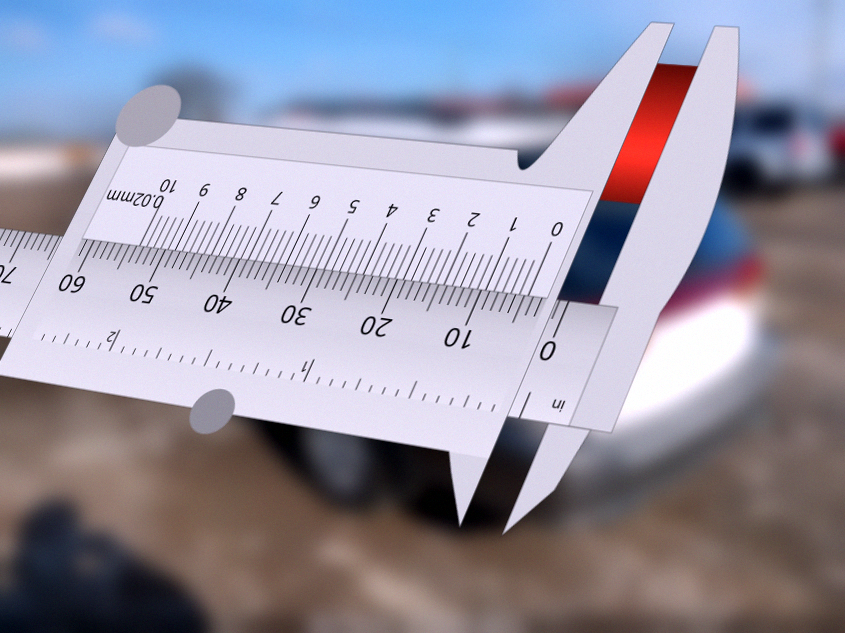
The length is 4.6 mm
